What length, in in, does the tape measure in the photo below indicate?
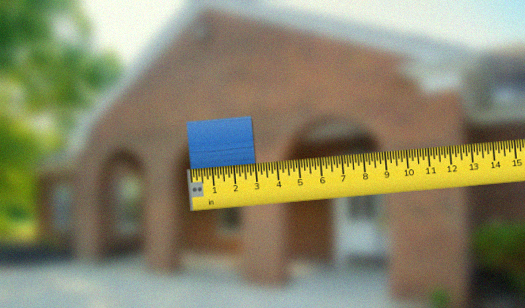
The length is 3 in
